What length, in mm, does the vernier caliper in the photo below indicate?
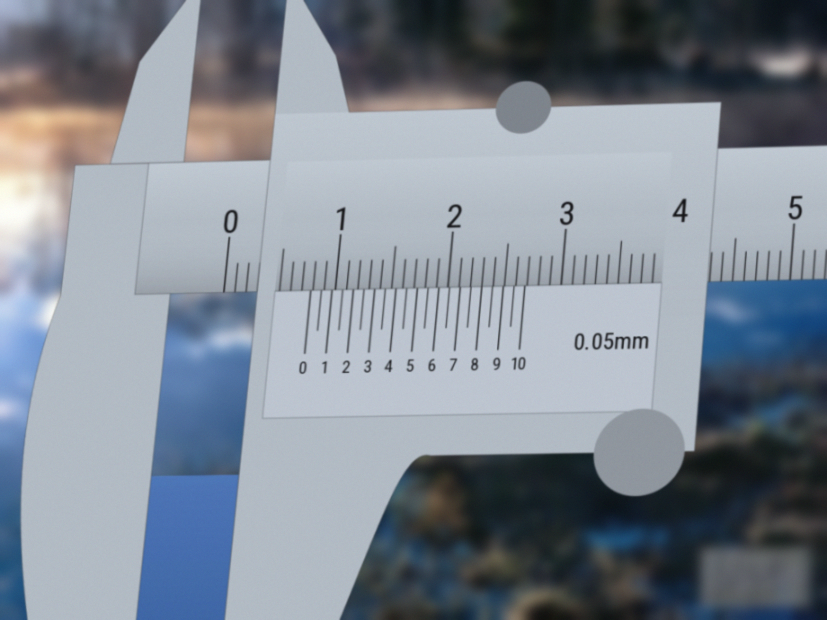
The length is 7.8 mm
